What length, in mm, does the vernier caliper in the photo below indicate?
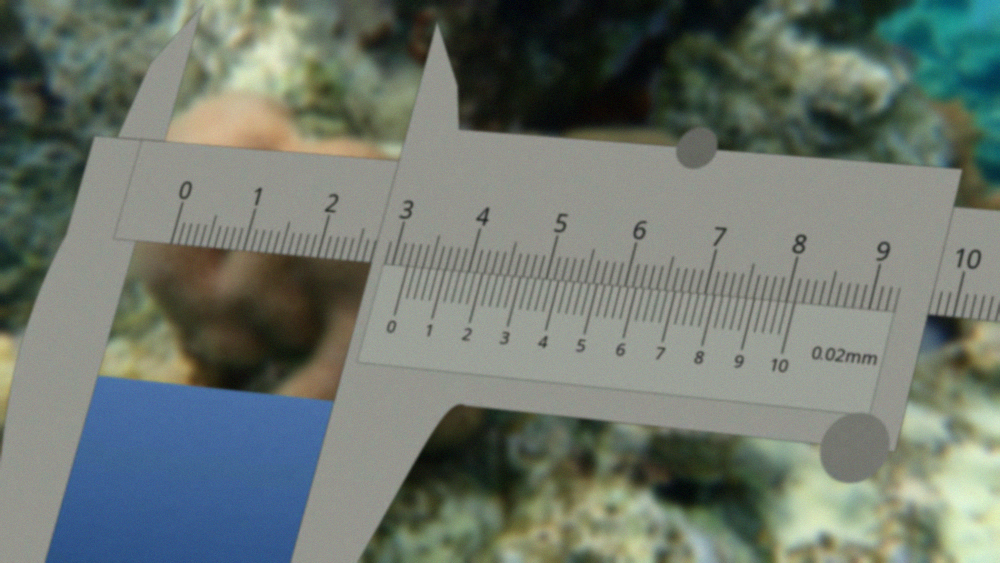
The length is 32.0 mm
